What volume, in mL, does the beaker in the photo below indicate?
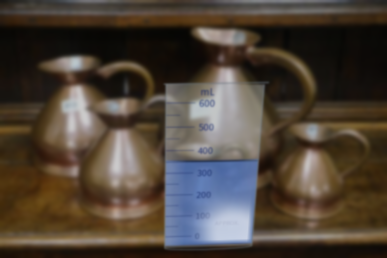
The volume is 350 mL
